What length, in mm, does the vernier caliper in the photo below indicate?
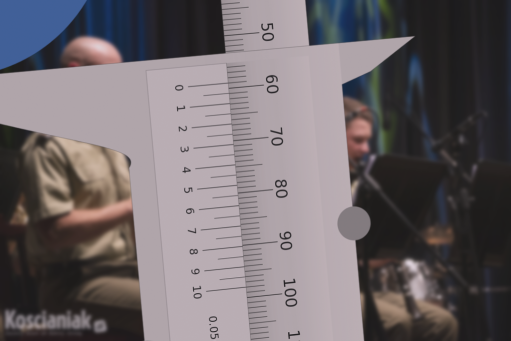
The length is 59.0 mm
